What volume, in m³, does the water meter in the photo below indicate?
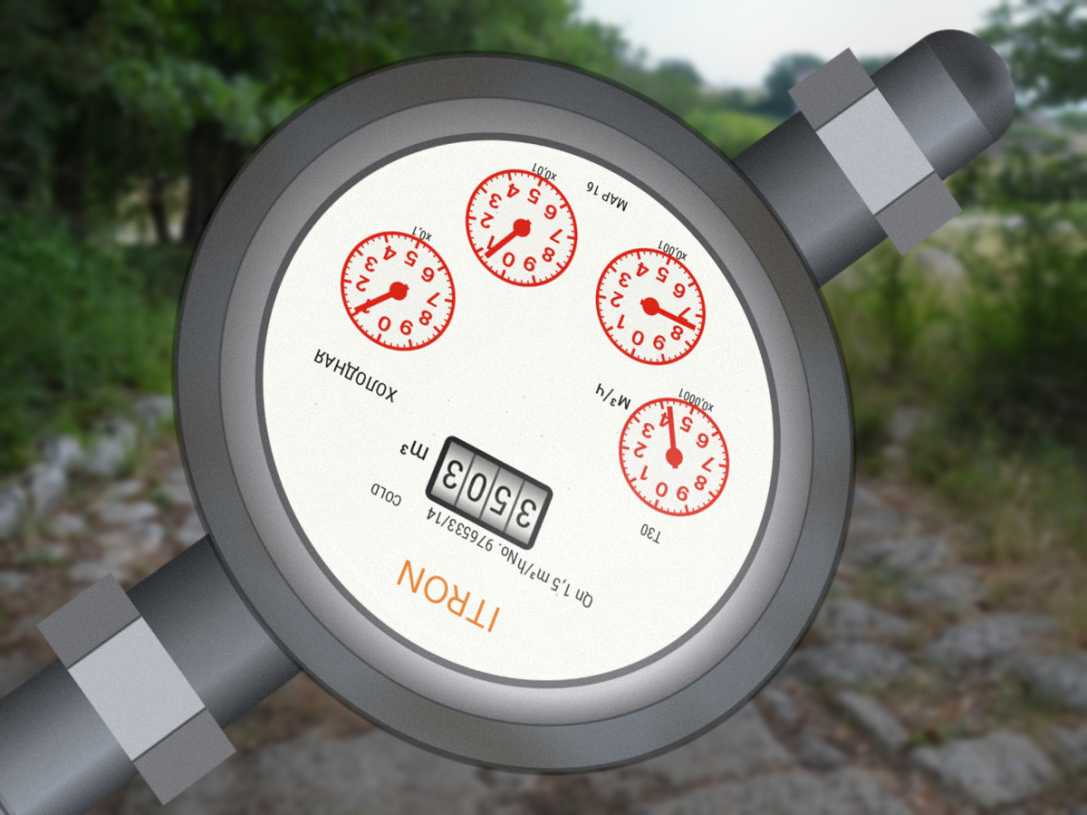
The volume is 3503.1074 m³
